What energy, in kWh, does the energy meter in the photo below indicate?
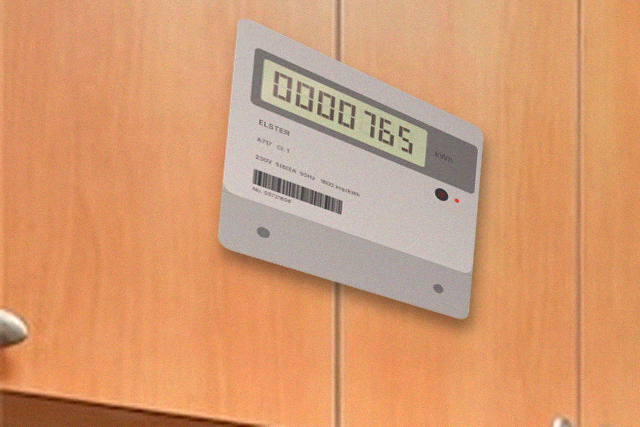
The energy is 765 kWh
